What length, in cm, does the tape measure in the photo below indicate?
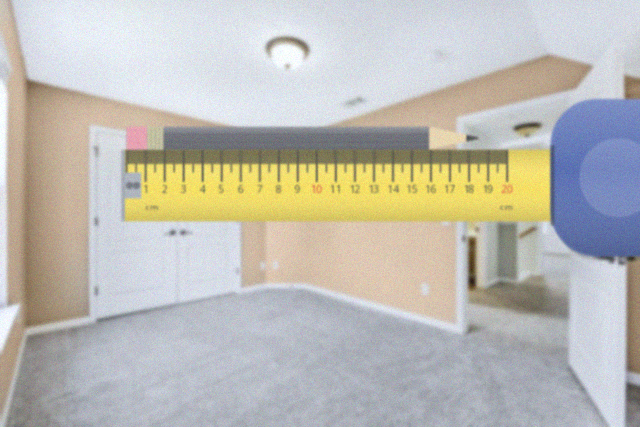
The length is 18.5 cm
